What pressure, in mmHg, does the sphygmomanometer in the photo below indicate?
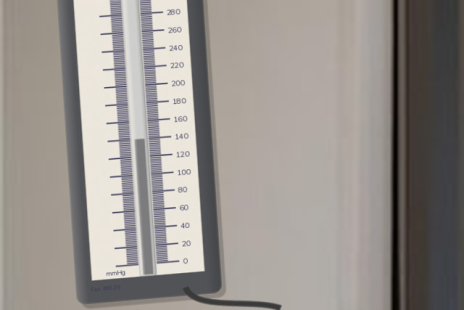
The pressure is 140 mmHg
